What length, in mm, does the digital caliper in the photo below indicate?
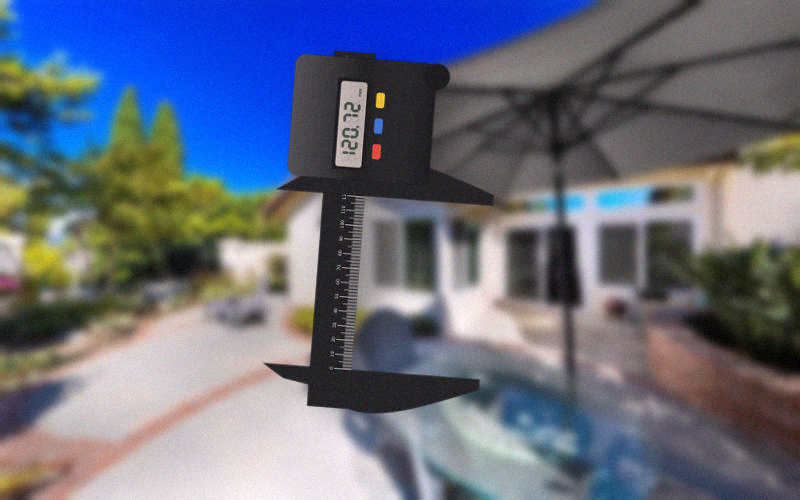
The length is 120.72 mm
